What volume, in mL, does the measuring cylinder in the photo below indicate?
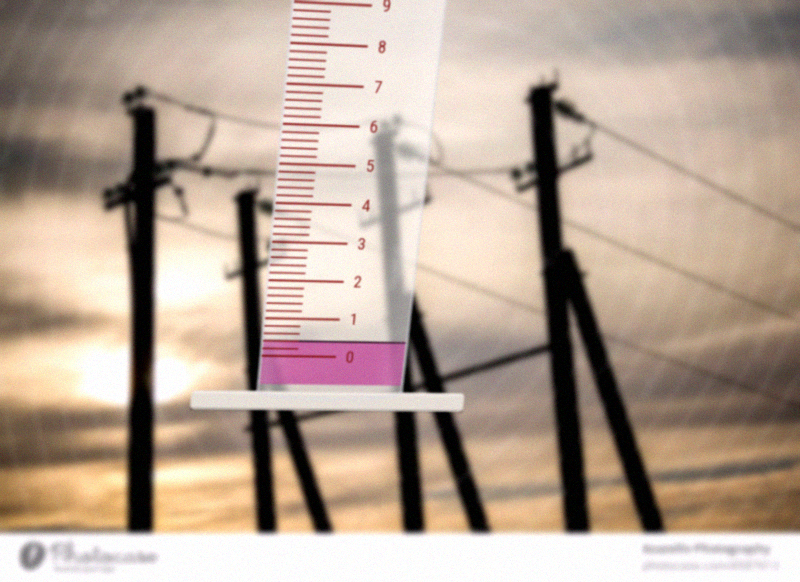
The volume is 0.4 mL
